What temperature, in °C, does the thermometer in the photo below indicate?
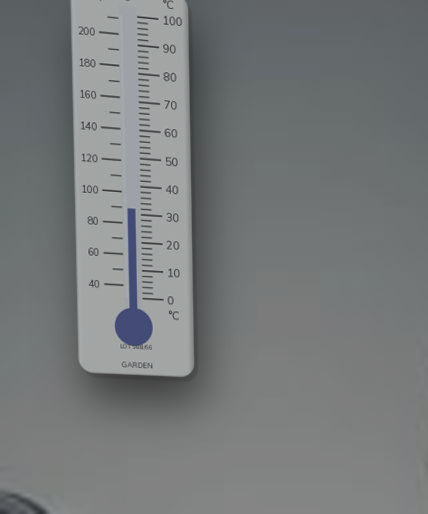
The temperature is 32 °C
